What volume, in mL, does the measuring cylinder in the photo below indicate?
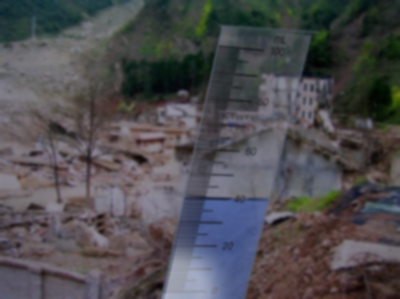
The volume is 40 mL
